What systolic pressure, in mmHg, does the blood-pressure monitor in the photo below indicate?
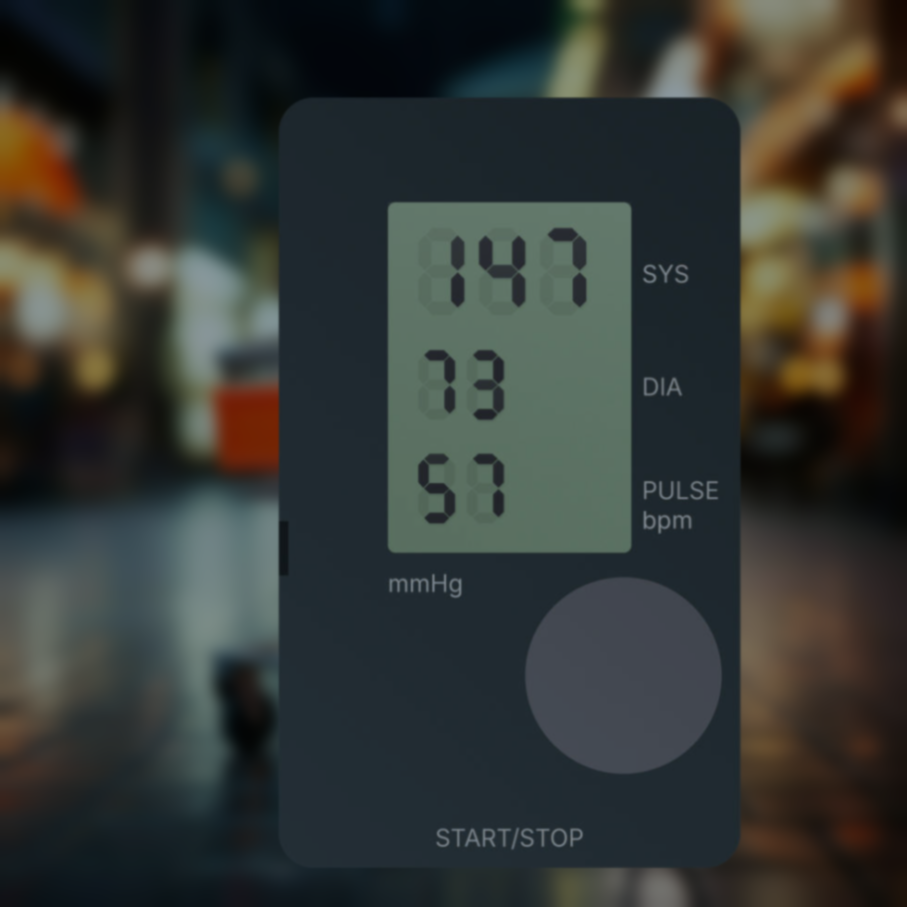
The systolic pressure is 147 mmHg
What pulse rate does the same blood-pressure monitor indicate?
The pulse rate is 57 bpm
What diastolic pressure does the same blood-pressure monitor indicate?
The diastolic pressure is 73 mmHg
